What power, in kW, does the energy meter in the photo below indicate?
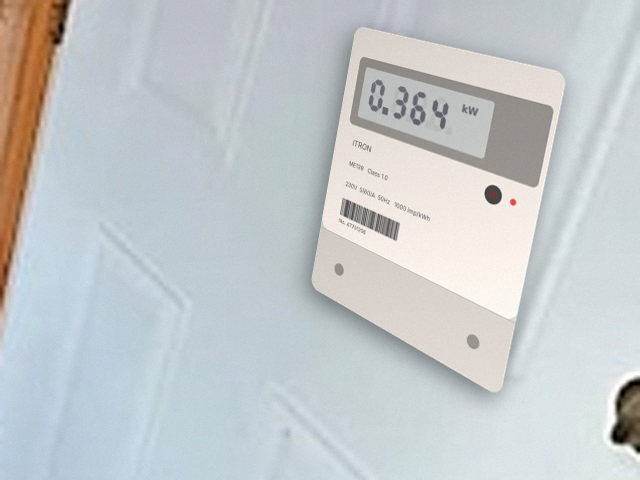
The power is 0.364 kW
